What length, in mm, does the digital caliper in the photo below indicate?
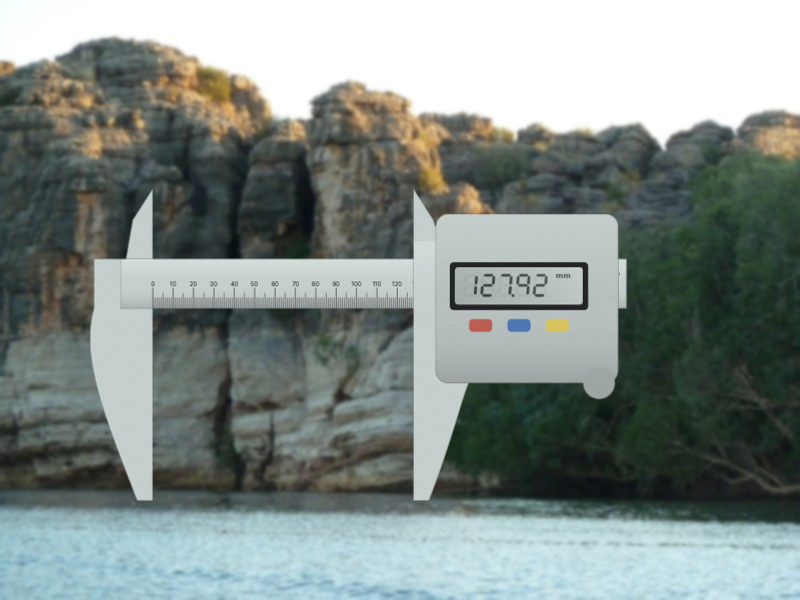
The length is 127.92 mm
